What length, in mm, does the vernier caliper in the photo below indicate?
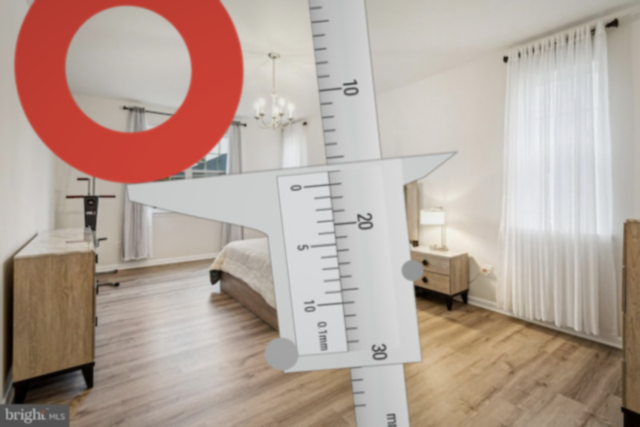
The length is 17.0 mm
